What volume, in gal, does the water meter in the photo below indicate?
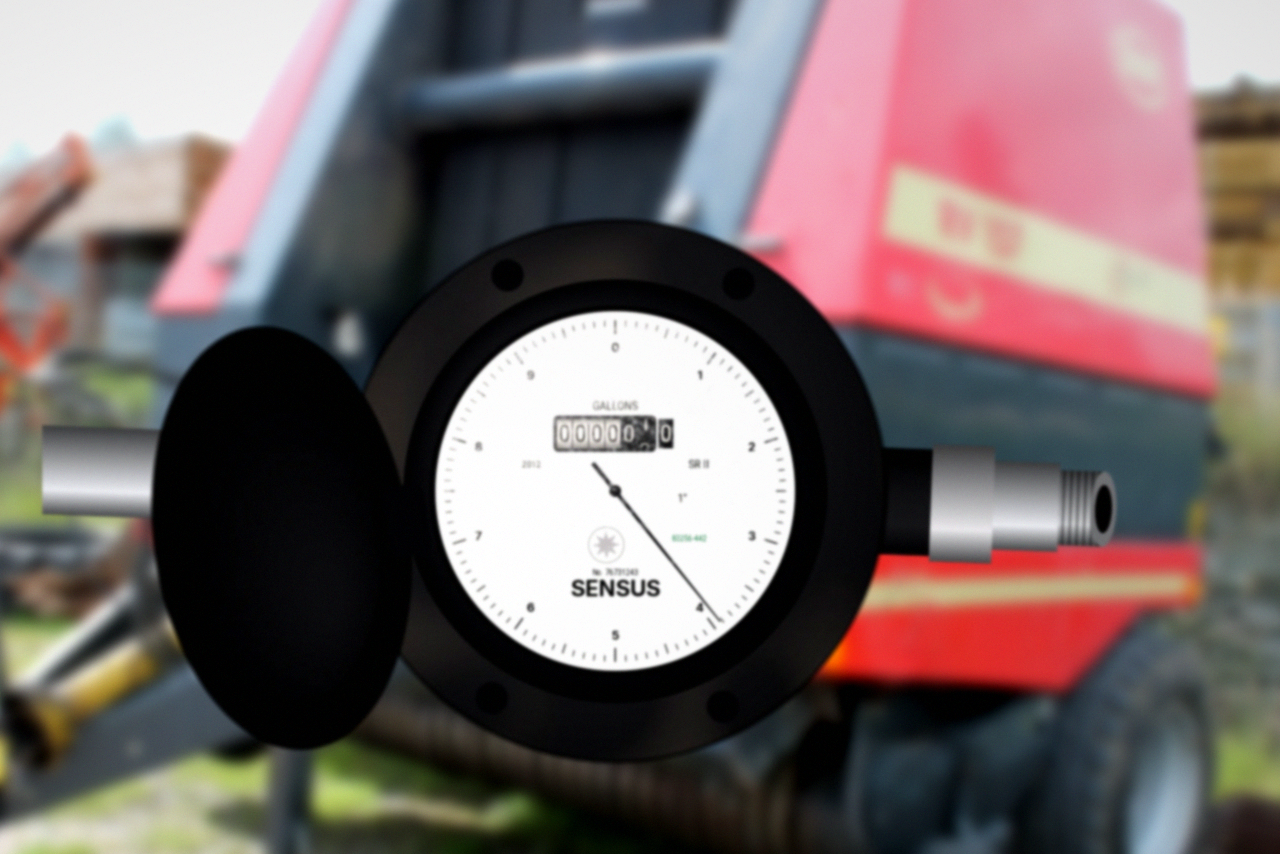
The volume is 13.9 gal
